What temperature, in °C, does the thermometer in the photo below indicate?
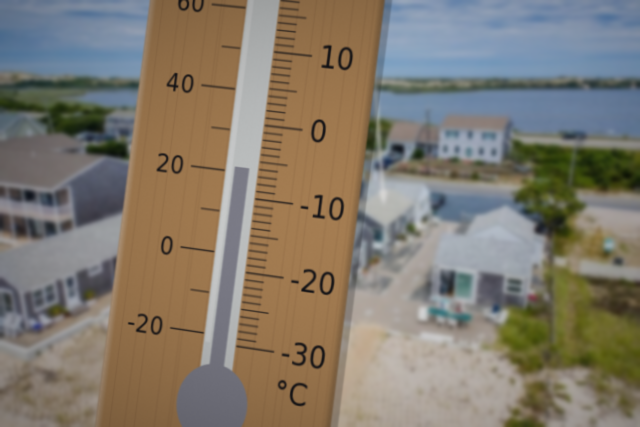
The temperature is -6 °C
